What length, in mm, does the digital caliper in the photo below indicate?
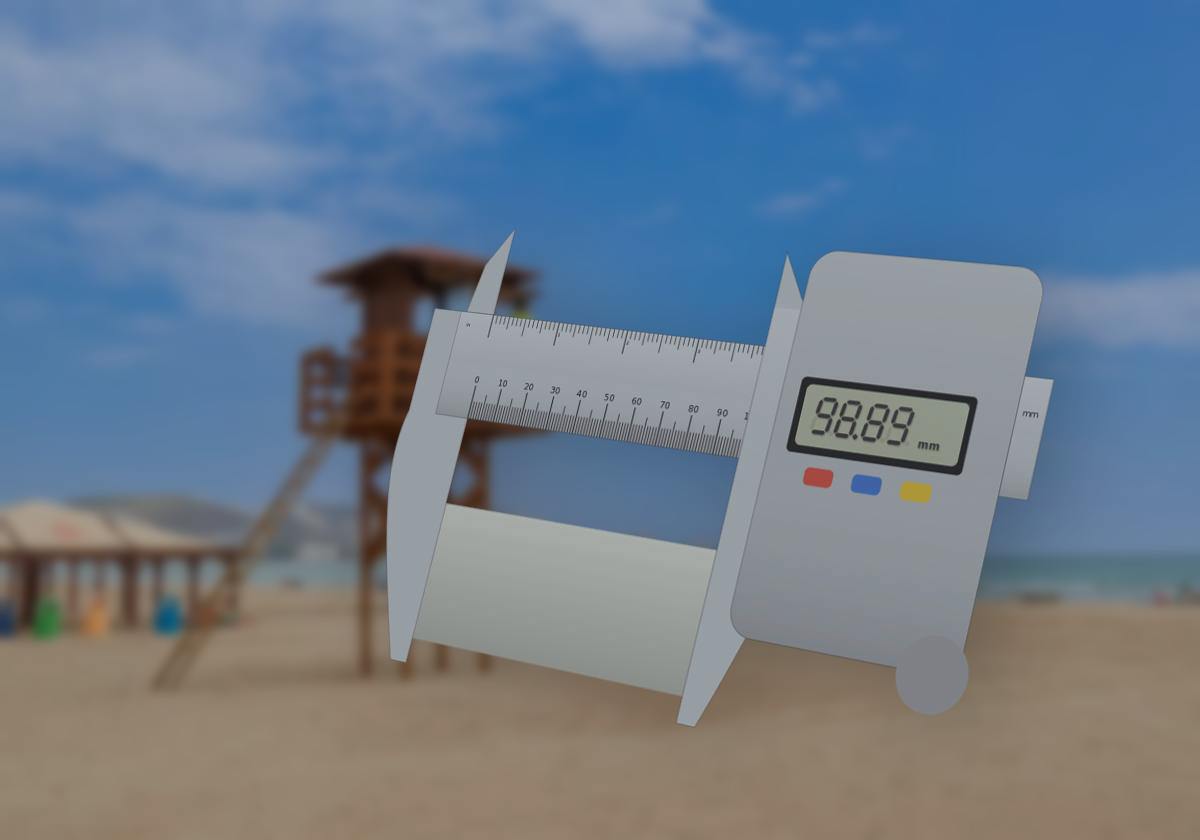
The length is 98.89 mm
